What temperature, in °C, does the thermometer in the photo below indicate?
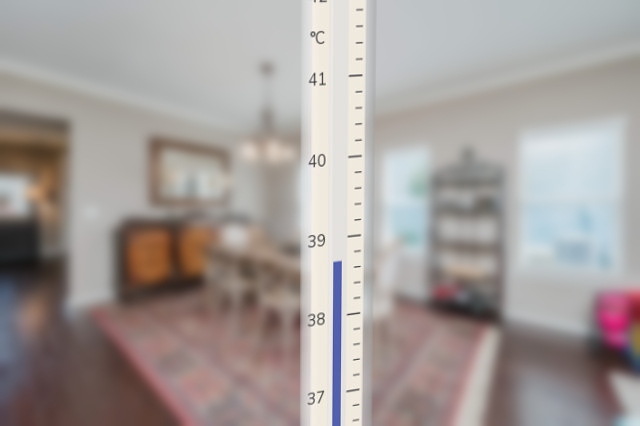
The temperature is 38.7 °C
